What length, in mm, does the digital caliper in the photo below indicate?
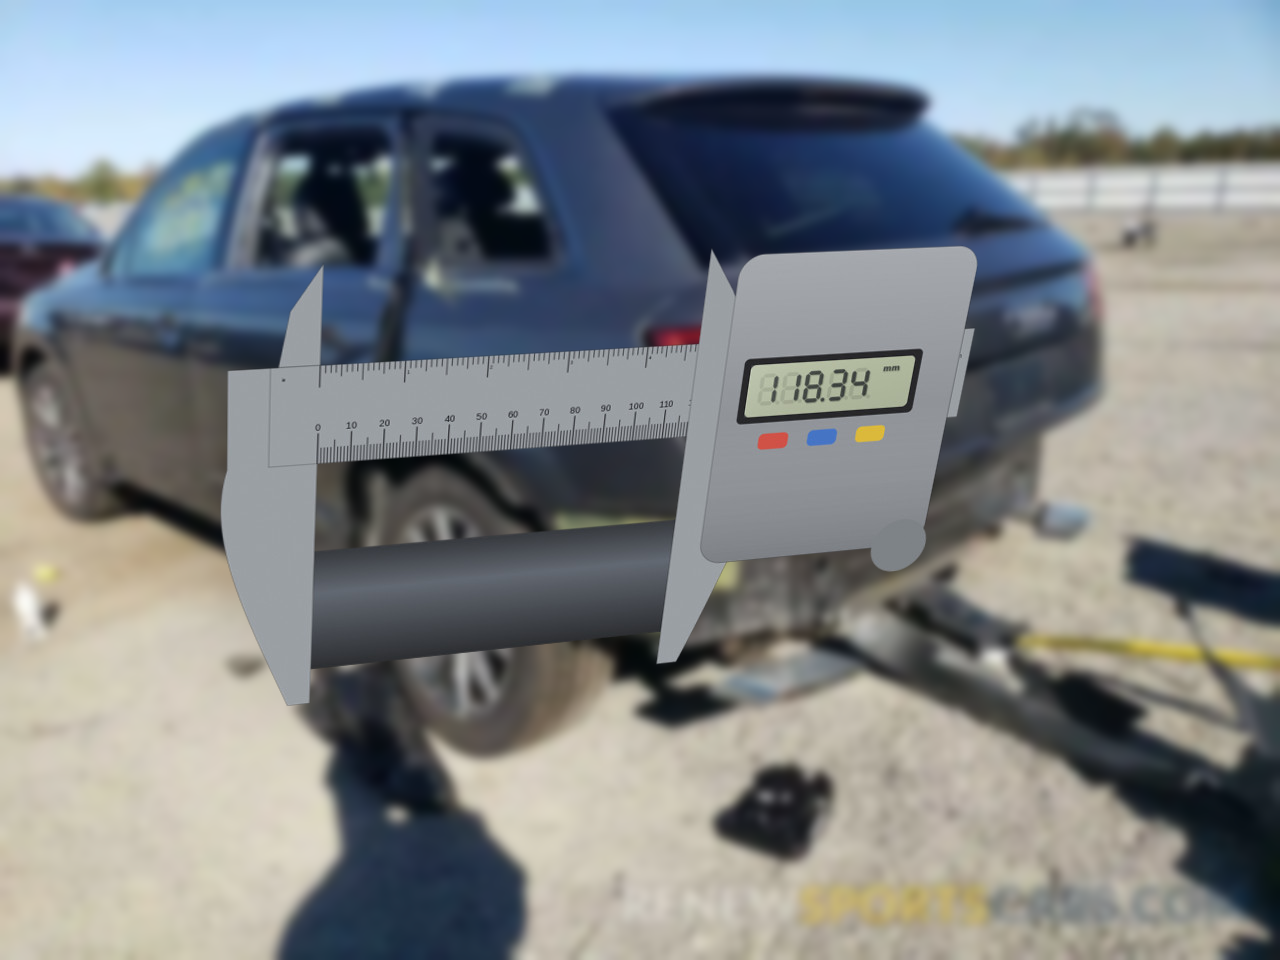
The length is 118.34 mm
